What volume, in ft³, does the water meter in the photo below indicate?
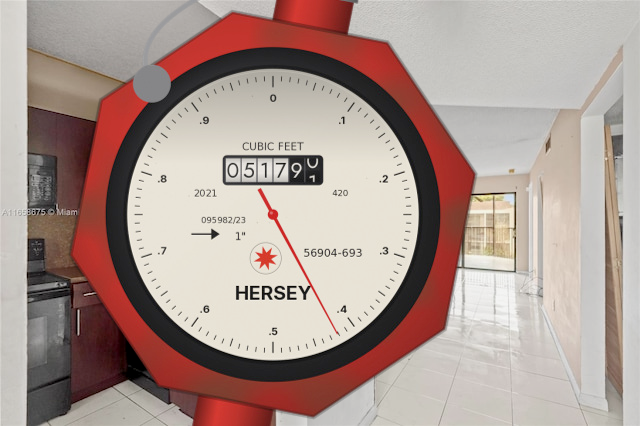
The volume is 51790.42 ft³
